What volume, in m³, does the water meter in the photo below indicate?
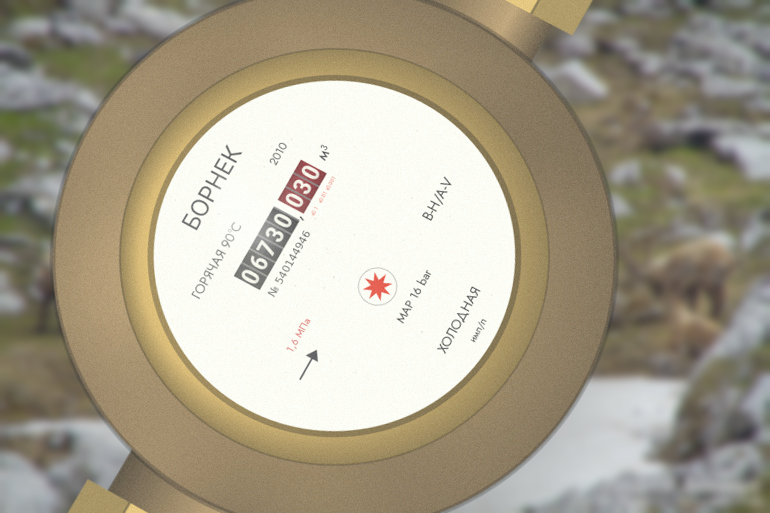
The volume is 6730.030 m³
